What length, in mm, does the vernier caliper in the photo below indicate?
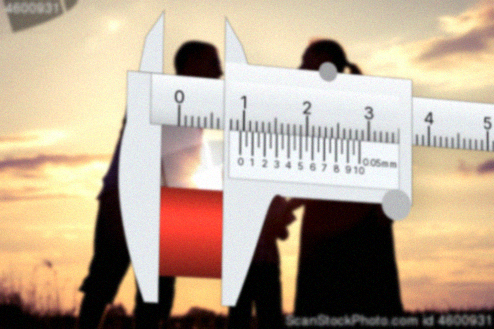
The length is 9.5 mm
